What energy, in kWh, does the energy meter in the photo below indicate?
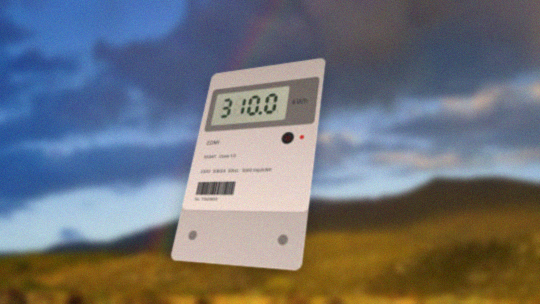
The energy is 310.0 kWh
